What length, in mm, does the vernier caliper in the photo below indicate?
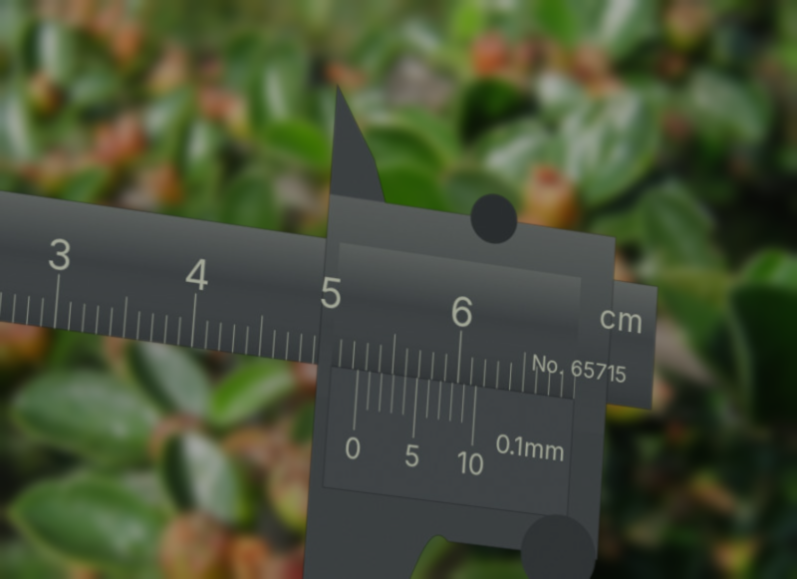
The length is 52.4 mm
